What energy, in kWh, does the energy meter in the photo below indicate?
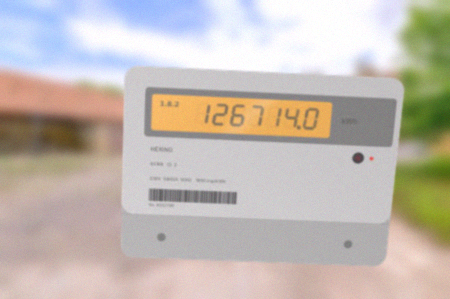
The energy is 126714.0 kWh
